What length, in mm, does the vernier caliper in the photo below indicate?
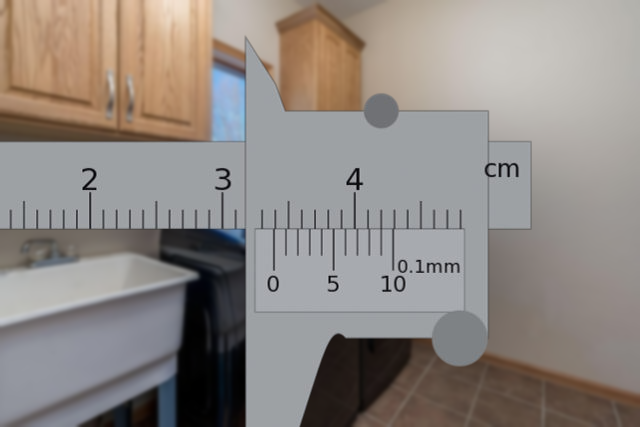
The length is 33.9 mm
